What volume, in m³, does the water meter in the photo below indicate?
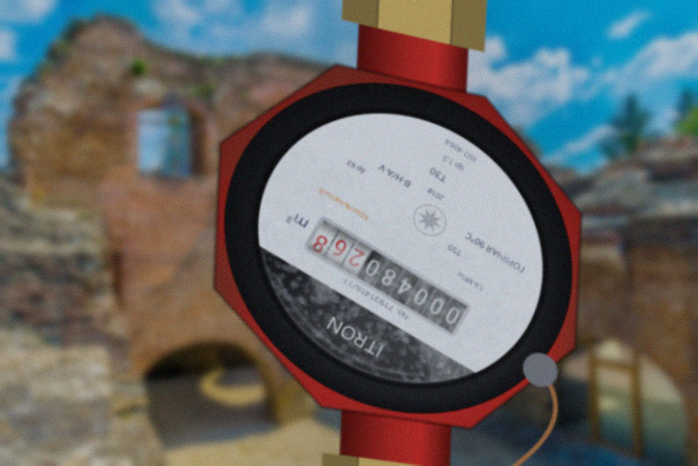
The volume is 480.268 m³
